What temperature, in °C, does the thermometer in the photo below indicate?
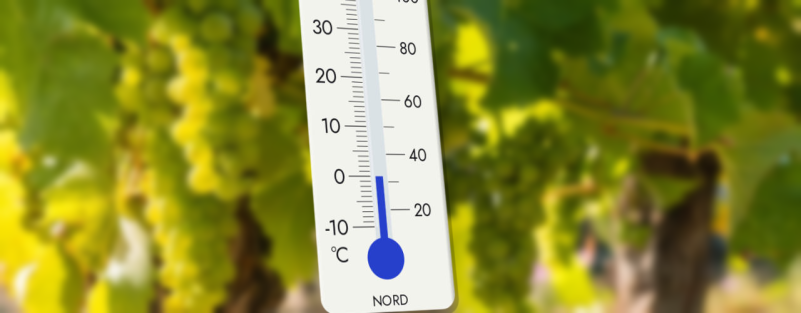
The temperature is 0 °C
